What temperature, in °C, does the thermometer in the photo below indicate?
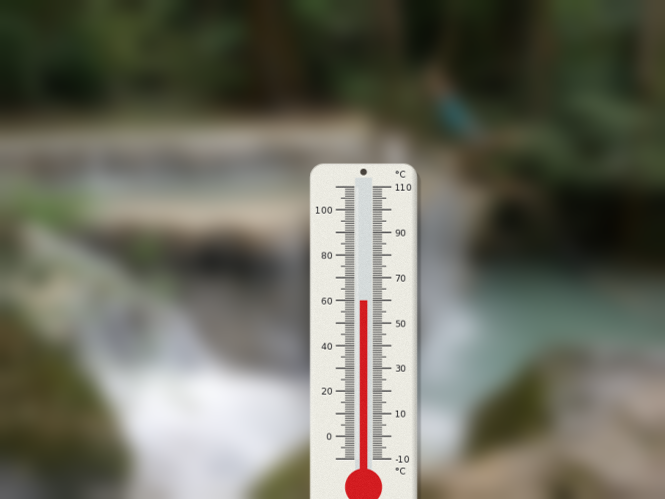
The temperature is 60 °C
